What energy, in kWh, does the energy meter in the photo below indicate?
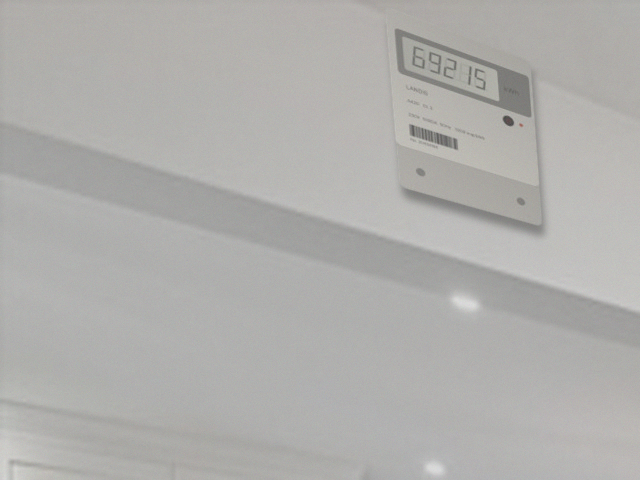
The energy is 69215 kWh
